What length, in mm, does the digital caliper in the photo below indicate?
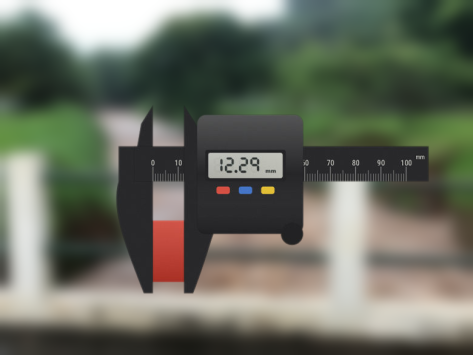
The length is 12.29 mm
